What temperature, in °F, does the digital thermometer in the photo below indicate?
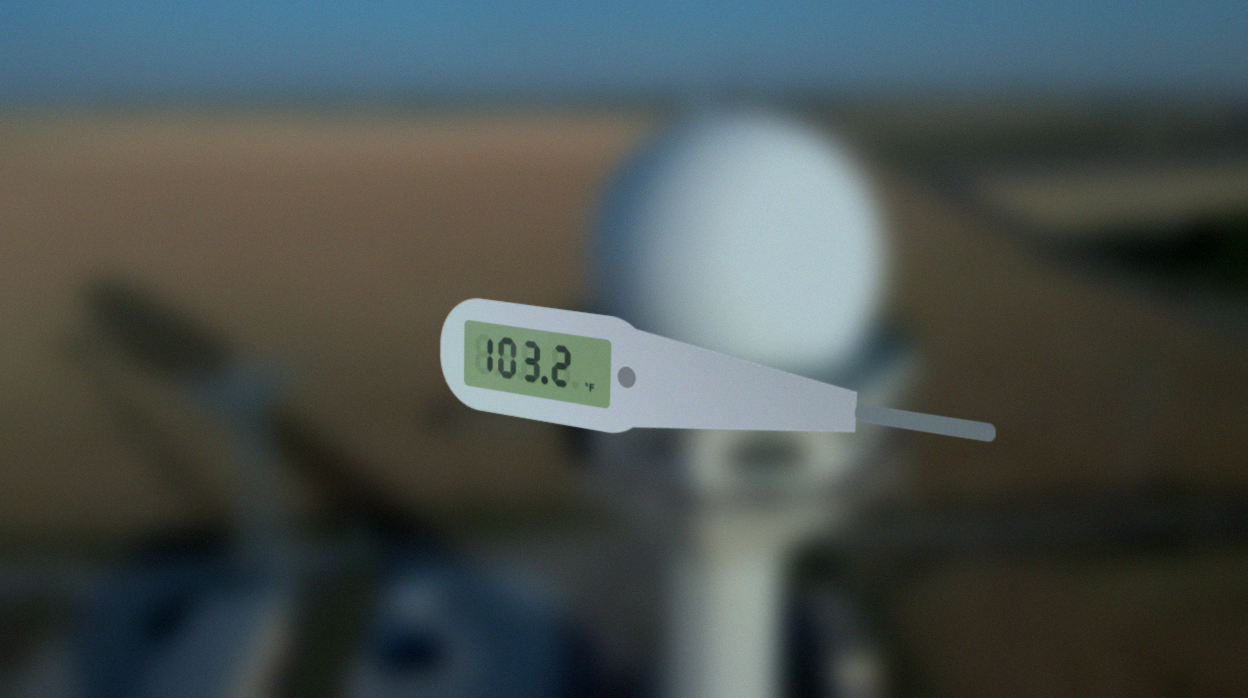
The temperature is 103.2 °F
